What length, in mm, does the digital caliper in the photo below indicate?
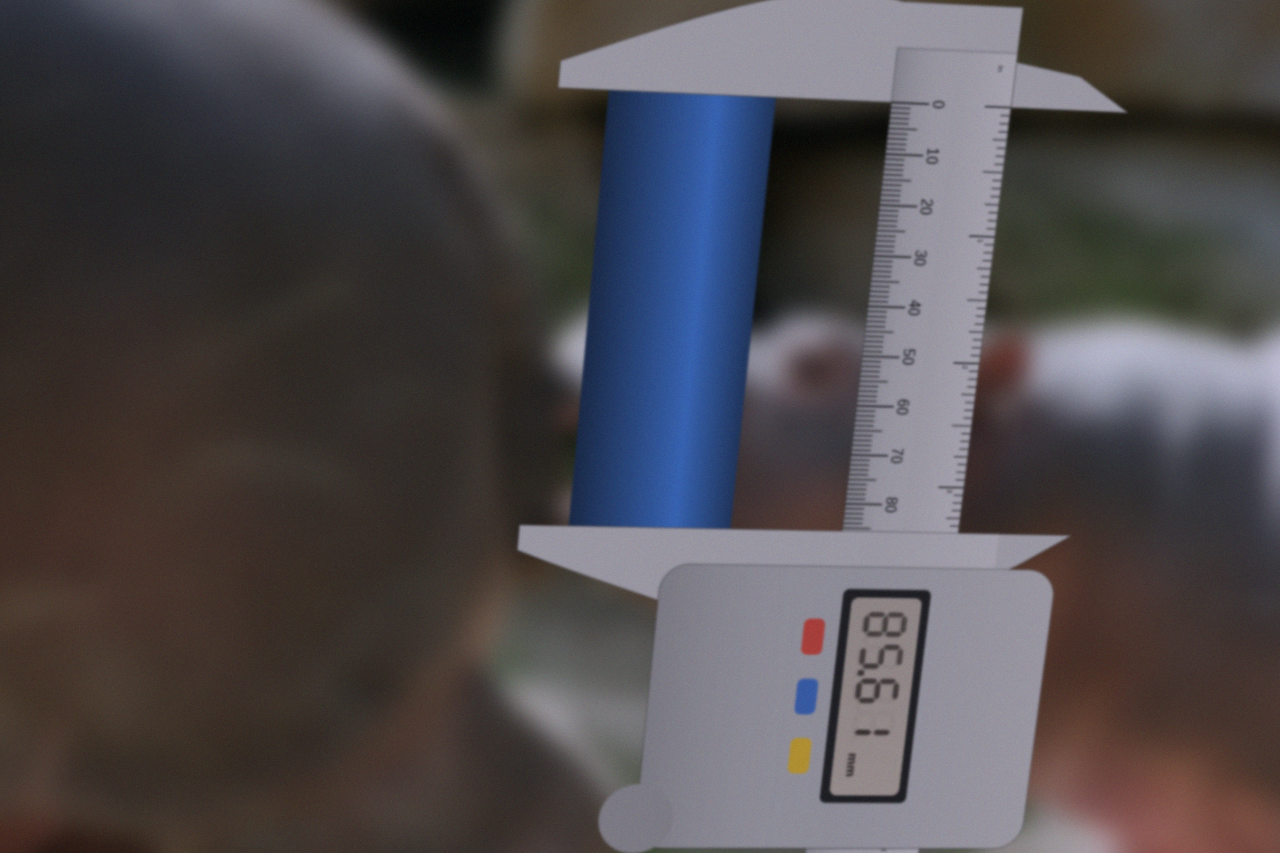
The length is 85.61 mm
